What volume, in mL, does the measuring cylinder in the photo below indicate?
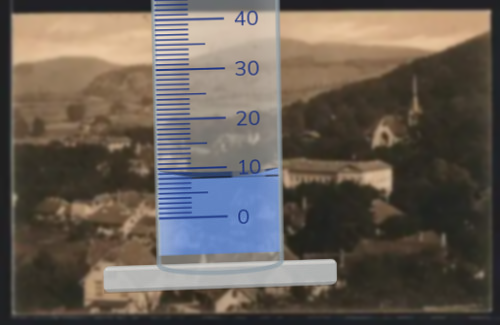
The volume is 8 mL
